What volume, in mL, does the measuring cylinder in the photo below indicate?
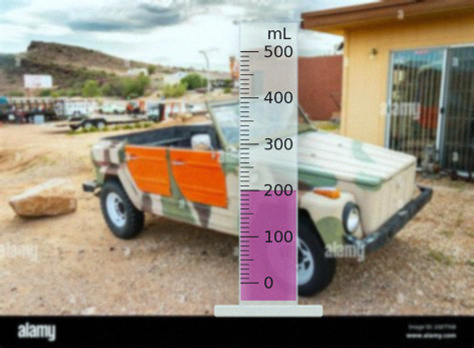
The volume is 200 mL
